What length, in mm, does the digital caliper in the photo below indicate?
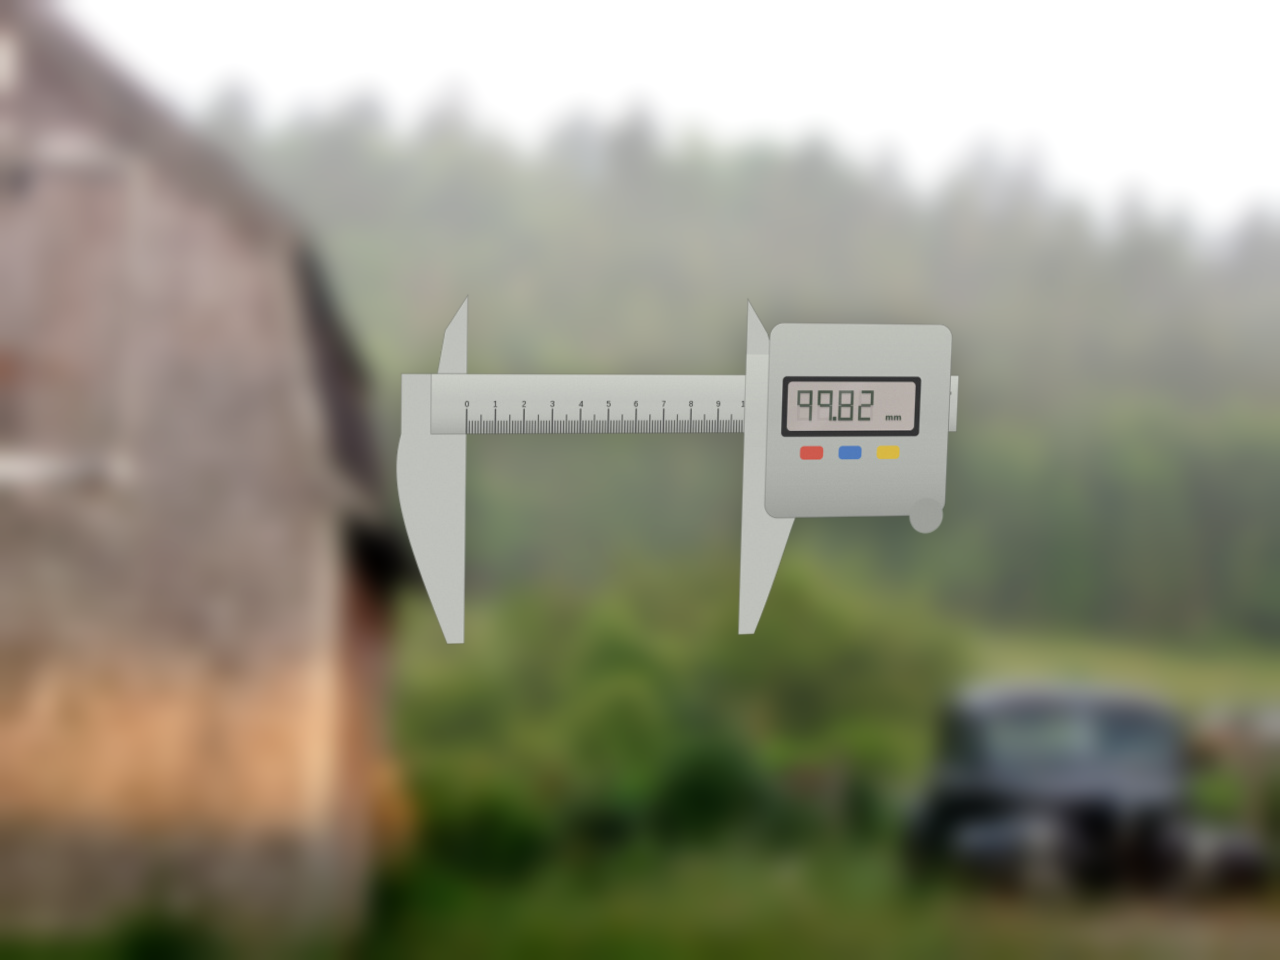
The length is 99.82 mm
